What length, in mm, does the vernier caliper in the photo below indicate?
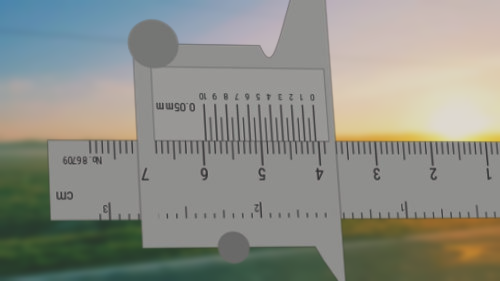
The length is 40.5 mm
